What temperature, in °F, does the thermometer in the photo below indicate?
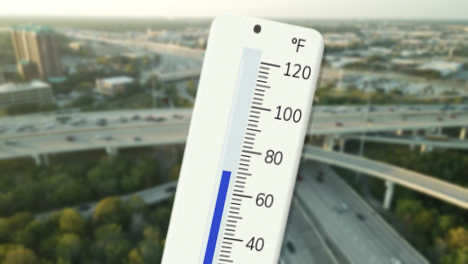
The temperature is 70 °F
